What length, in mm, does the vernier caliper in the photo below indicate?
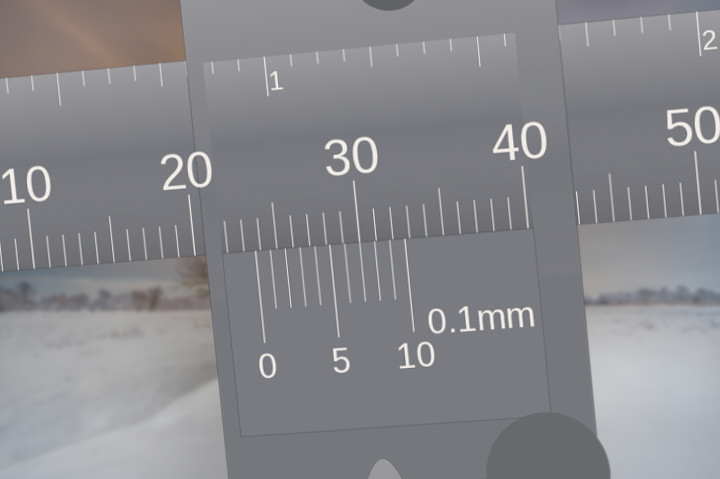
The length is 23.7 mm
